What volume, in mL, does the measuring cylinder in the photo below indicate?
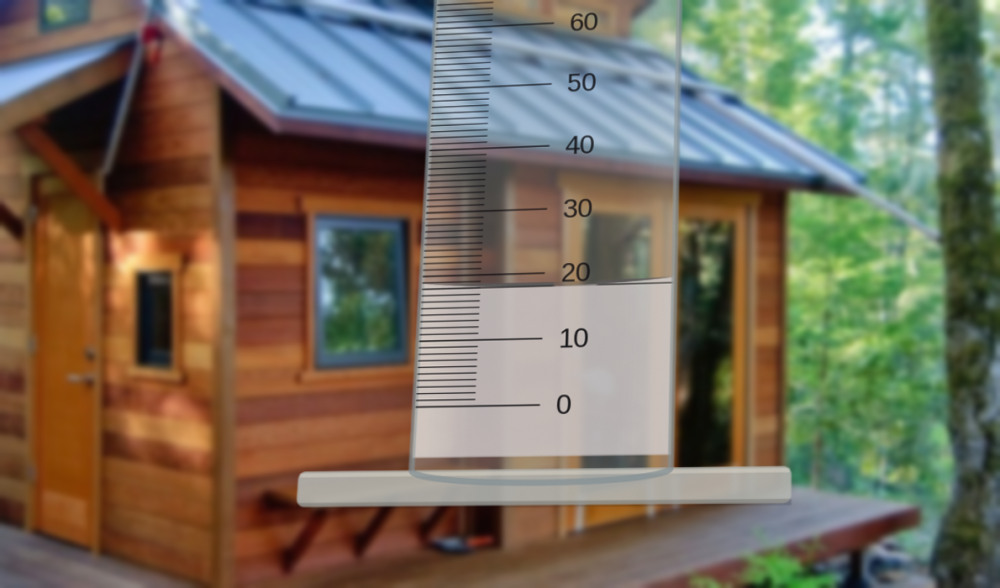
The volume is 18 mL
